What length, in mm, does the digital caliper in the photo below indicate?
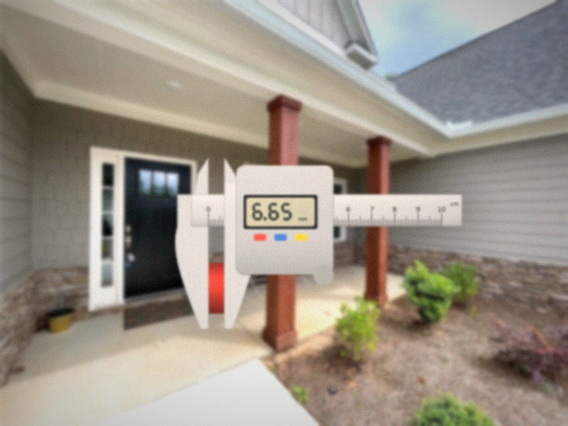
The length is 6.65 mm
